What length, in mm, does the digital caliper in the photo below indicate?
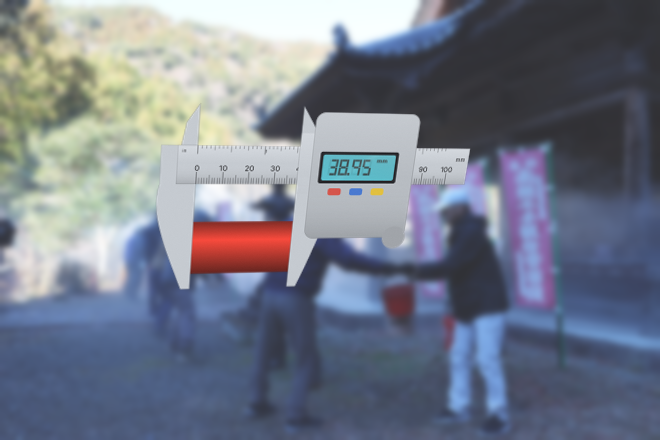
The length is 38.95 mm
